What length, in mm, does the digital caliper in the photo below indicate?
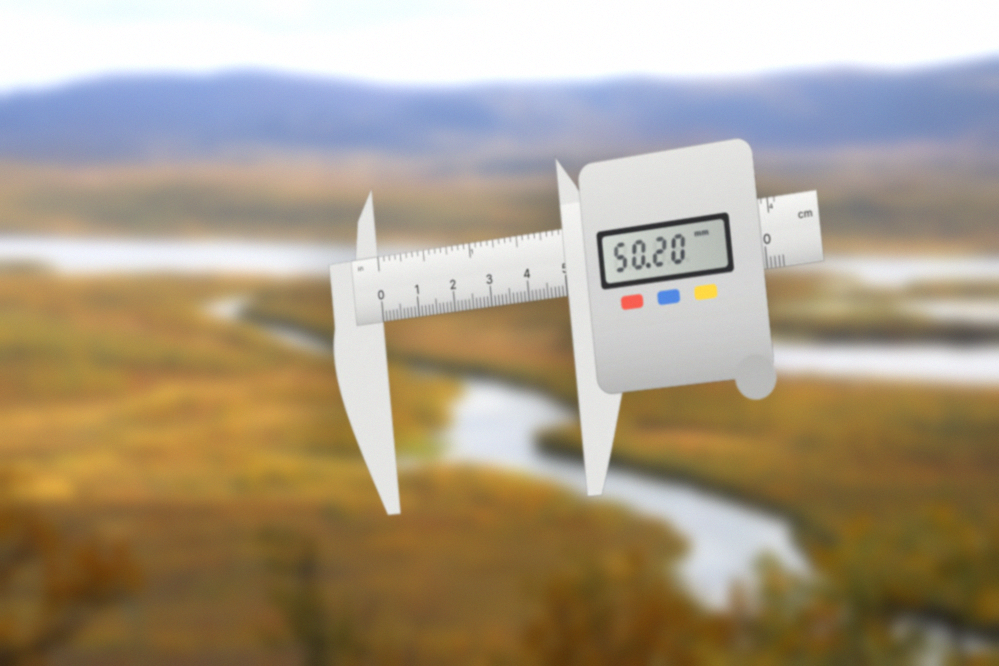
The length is 50.20 mm
